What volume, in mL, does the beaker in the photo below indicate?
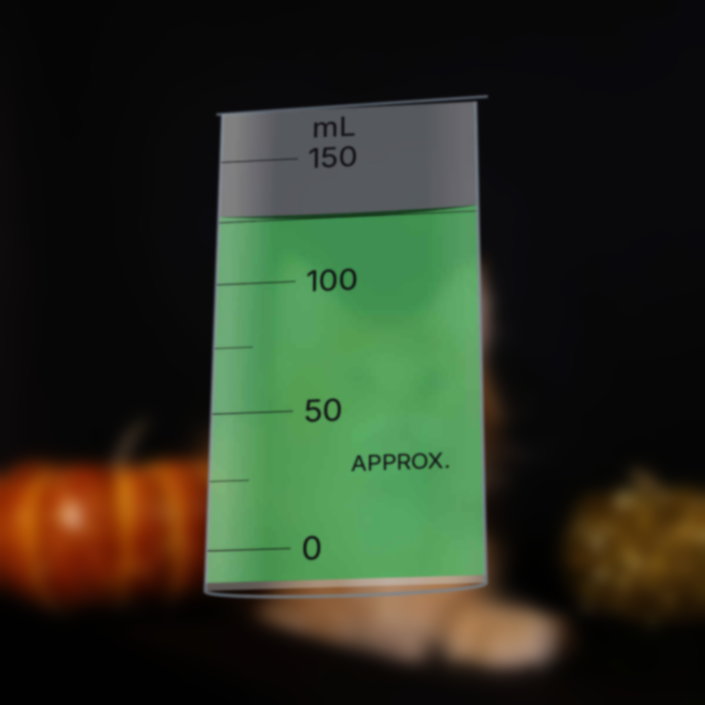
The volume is 125 mL
